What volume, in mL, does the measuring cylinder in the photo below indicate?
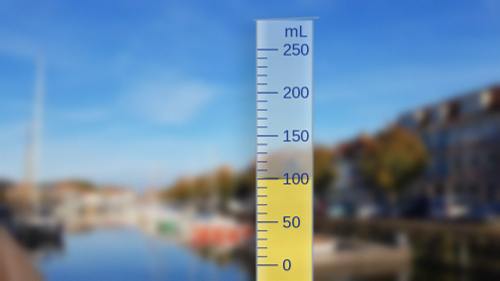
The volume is 100 mL
